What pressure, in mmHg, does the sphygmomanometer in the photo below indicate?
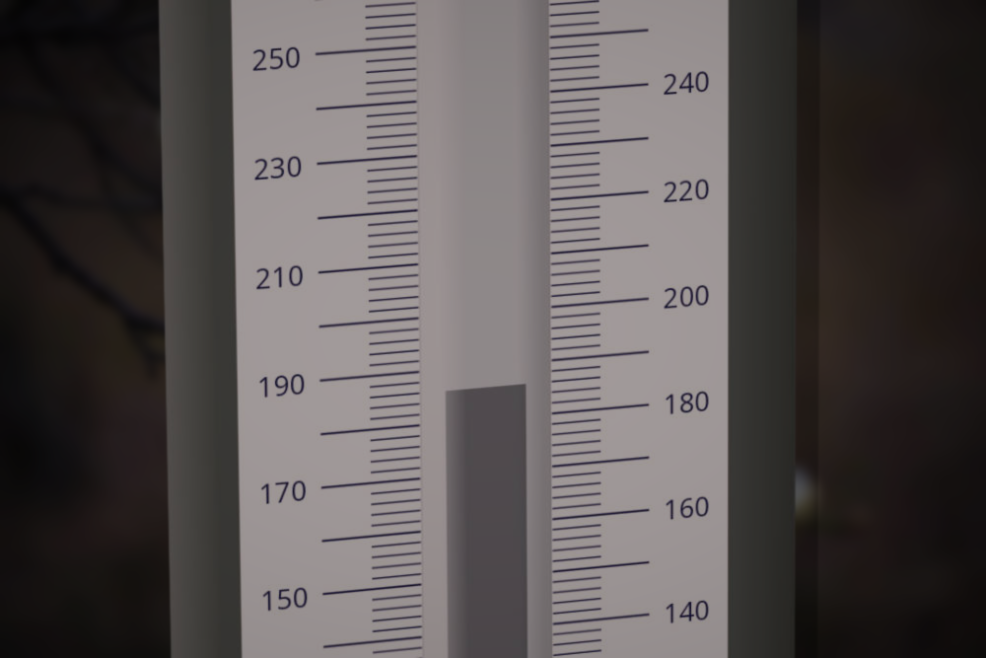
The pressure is 186 mmHg
